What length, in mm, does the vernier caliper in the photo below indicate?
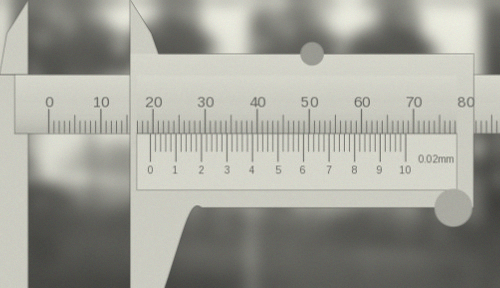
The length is 19.5 mm
